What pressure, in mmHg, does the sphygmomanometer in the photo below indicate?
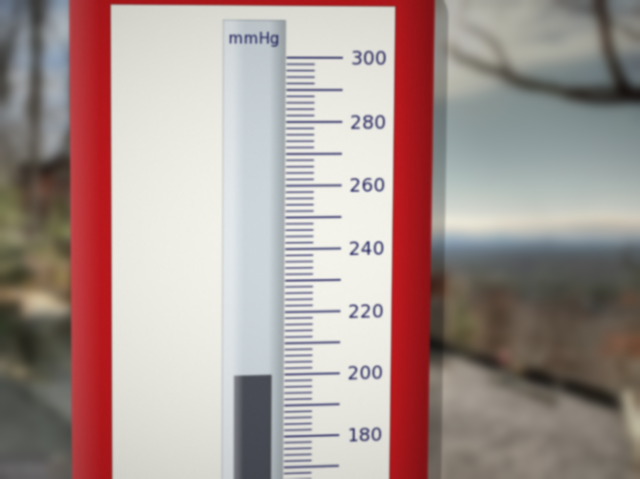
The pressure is 200 mmHg
